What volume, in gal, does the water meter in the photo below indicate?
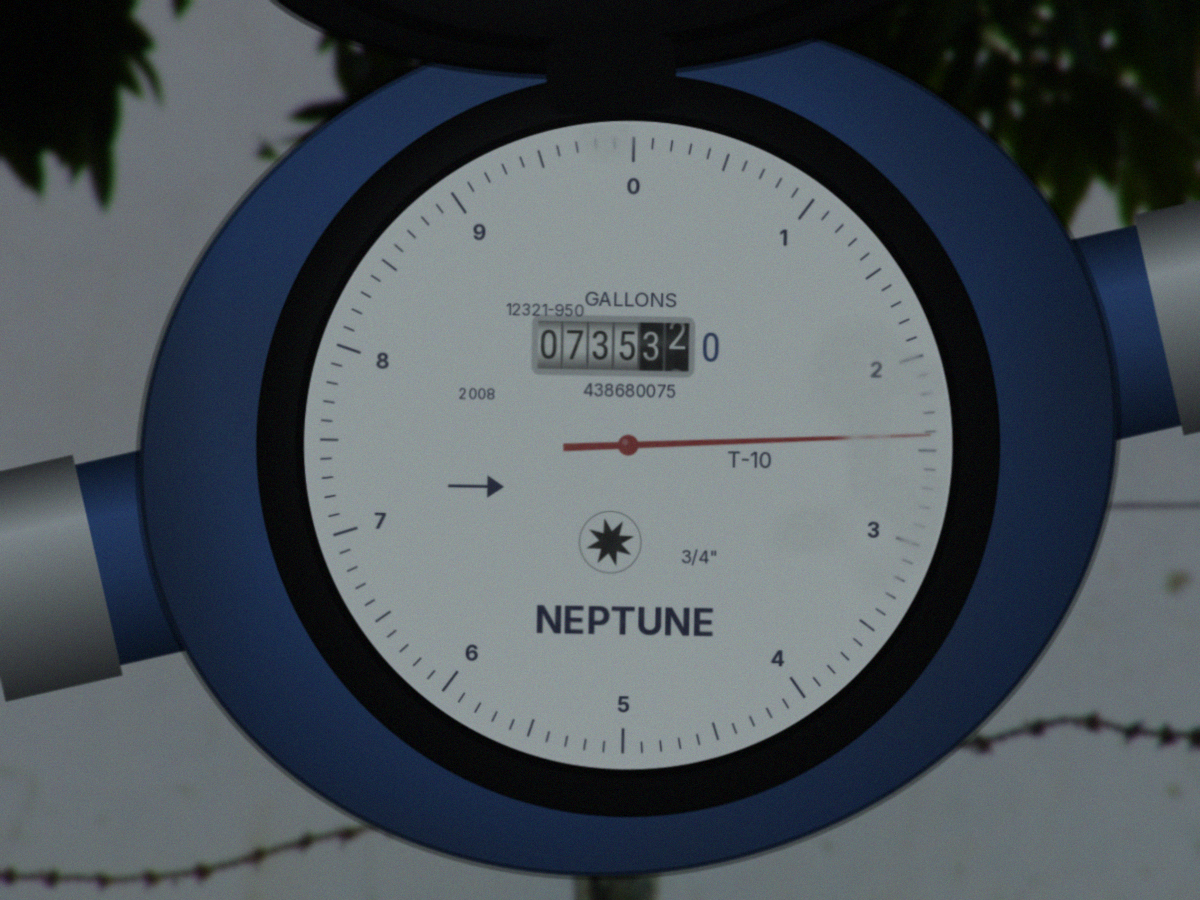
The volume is 735322.4 gal
